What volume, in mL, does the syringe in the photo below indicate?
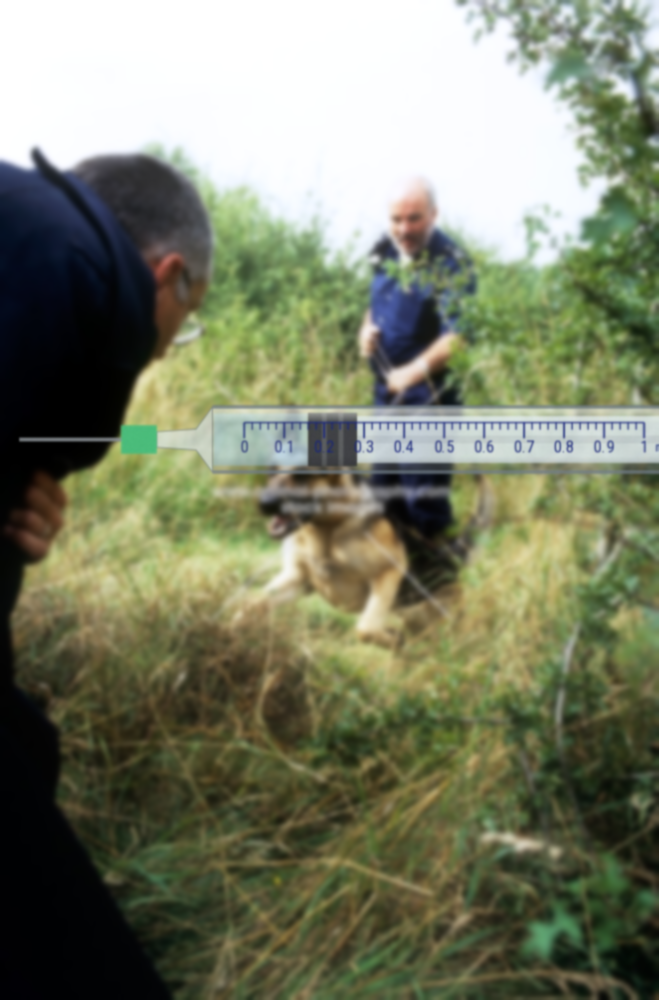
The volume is 0.16 mL
